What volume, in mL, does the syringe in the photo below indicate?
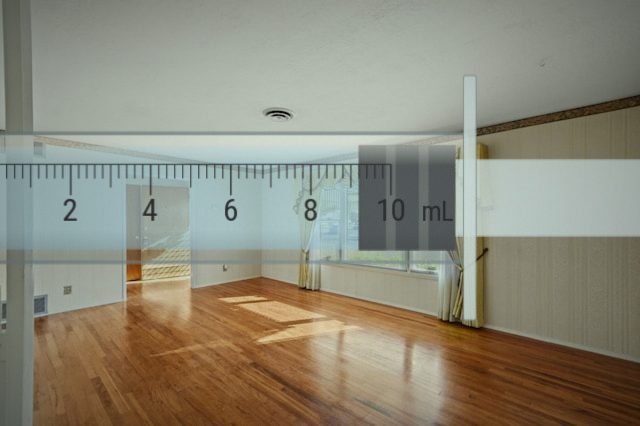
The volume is 9.2 mL
